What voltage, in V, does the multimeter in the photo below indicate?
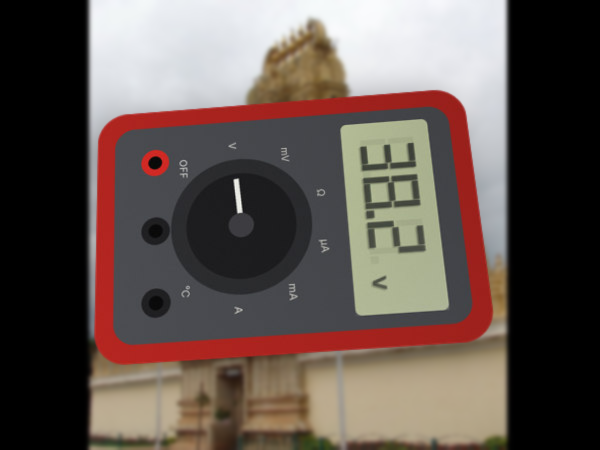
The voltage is 38.2 V
